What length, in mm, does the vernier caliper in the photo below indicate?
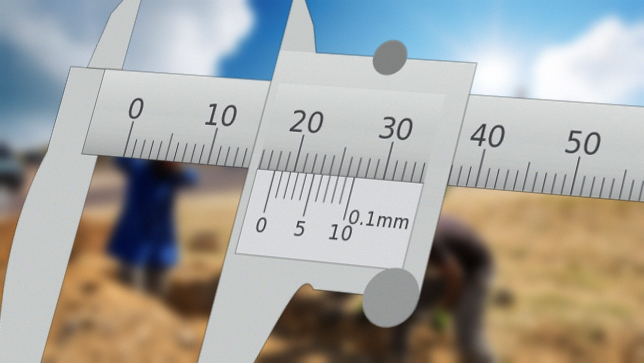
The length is 17.8 mm
